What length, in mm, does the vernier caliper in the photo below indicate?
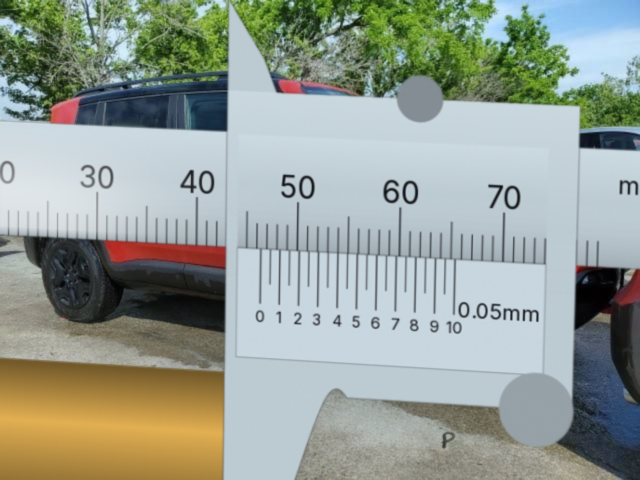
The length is 46.4 mm
